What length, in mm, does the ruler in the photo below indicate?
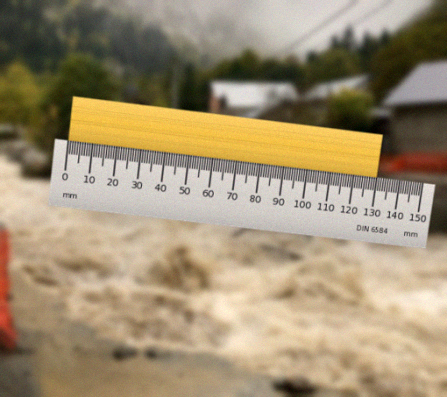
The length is 130 mm
